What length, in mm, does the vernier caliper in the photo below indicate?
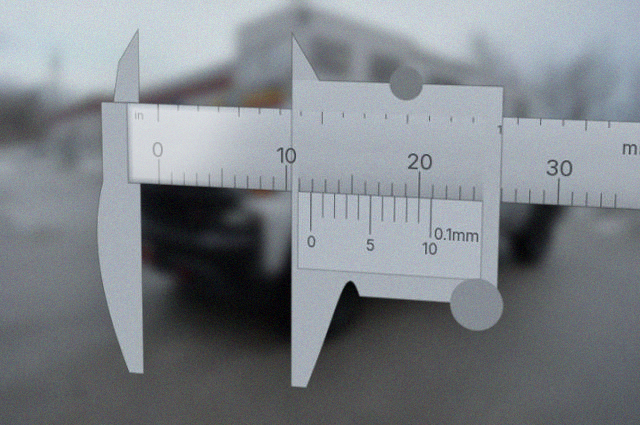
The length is 11.9 mm
